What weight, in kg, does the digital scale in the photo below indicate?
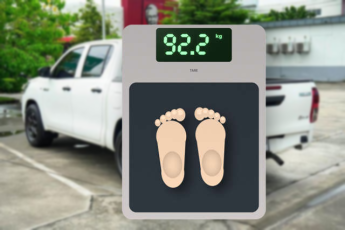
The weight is 92.2 kg
